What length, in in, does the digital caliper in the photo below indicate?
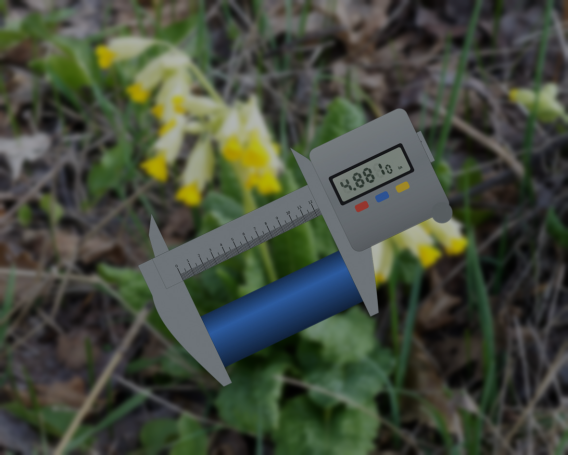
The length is 4.8810 in
